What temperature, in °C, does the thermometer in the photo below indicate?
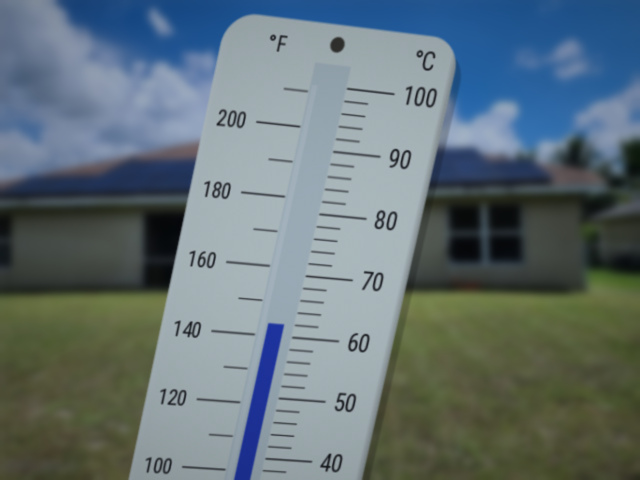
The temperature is 62 °C
